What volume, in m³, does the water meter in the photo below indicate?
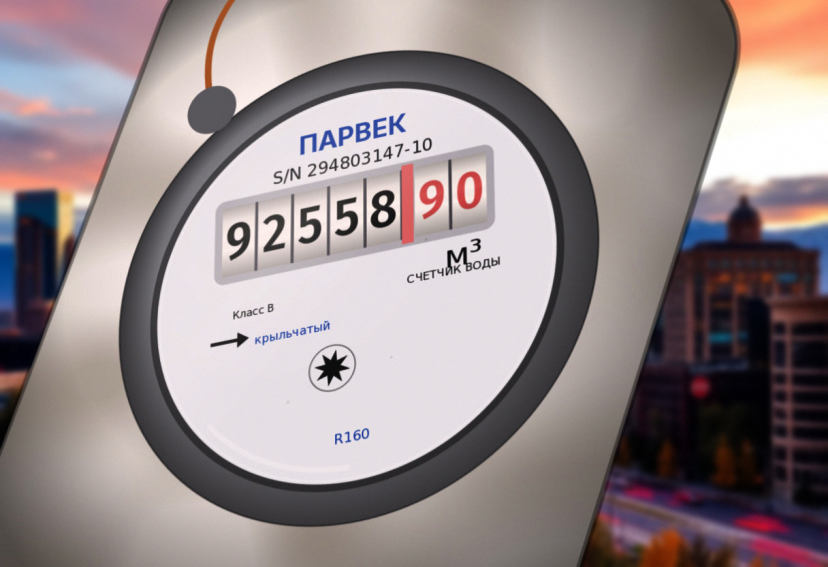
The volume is 92558.90 m³
